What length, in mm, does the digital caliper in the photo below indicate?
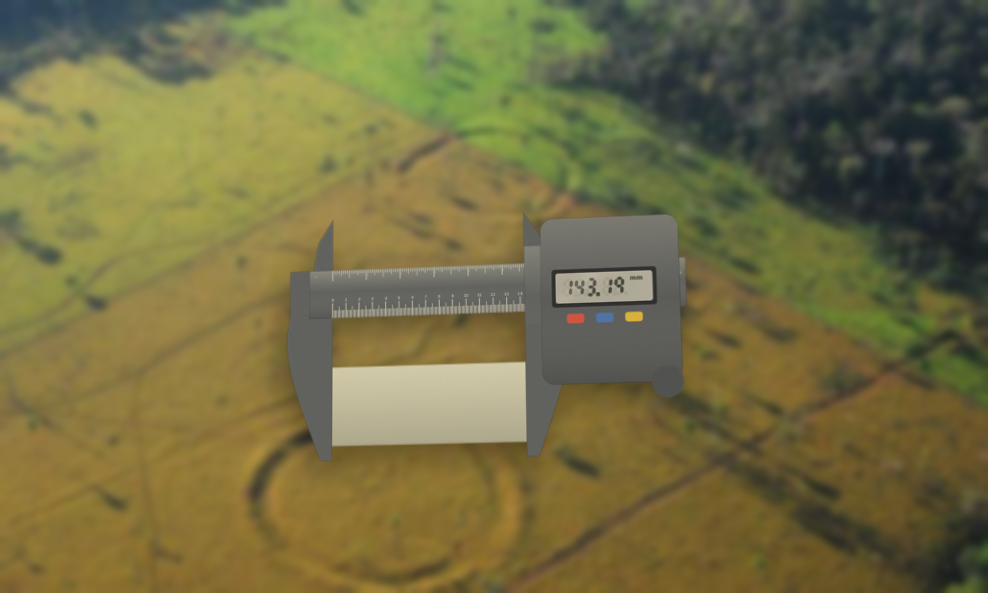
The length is 143.19 mm
